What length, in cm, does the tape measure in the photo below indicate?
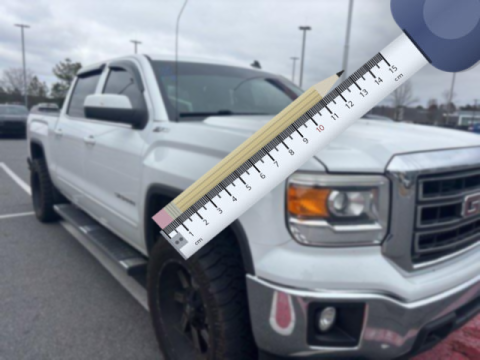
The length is 13 cm
